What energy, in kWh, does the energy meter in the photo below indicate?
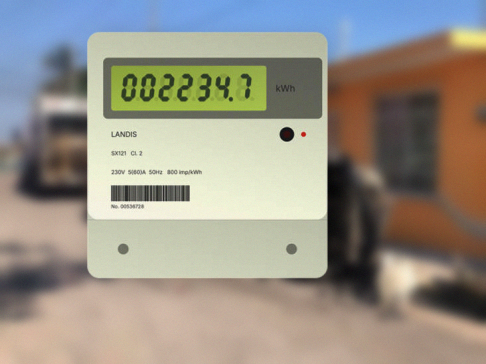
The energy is 2234.7 kWh
